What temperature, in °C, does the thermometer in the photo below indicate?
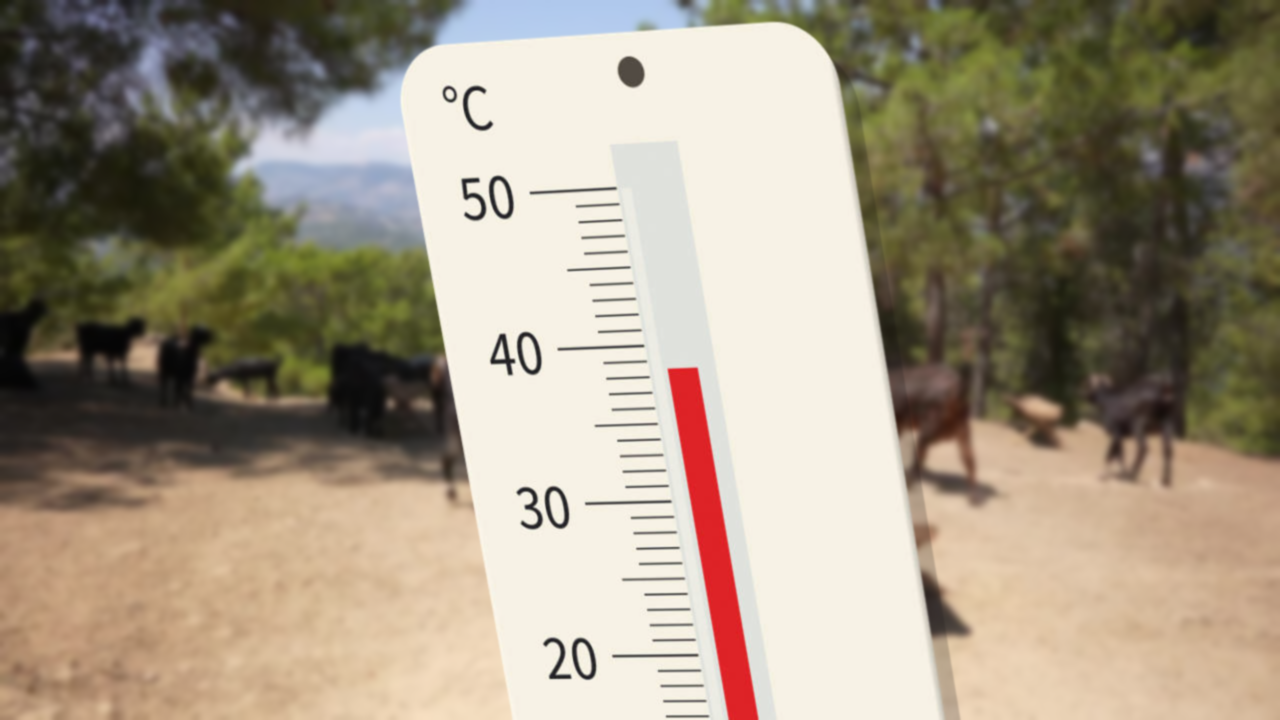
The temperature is 38.5 °C
